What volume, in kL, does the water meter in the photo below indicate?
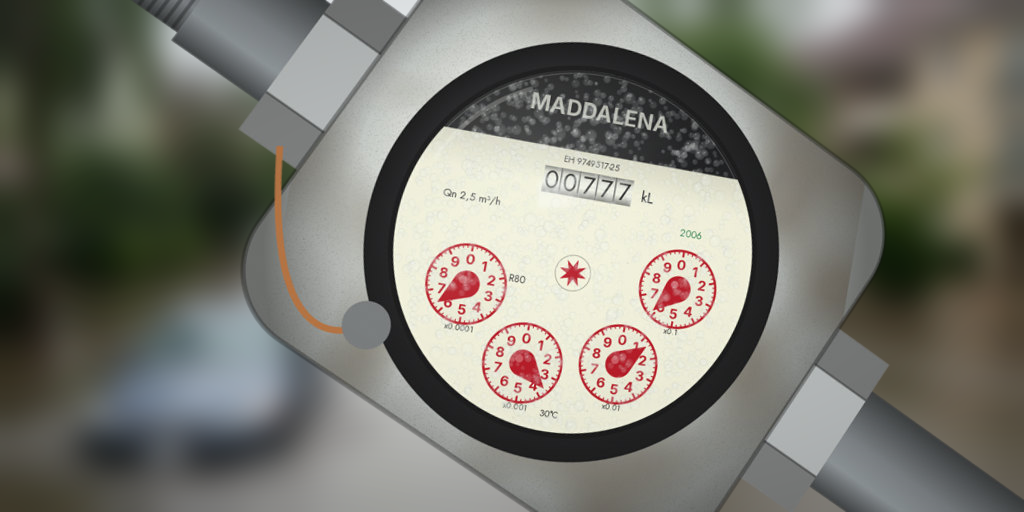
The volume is 777.6136 kL
